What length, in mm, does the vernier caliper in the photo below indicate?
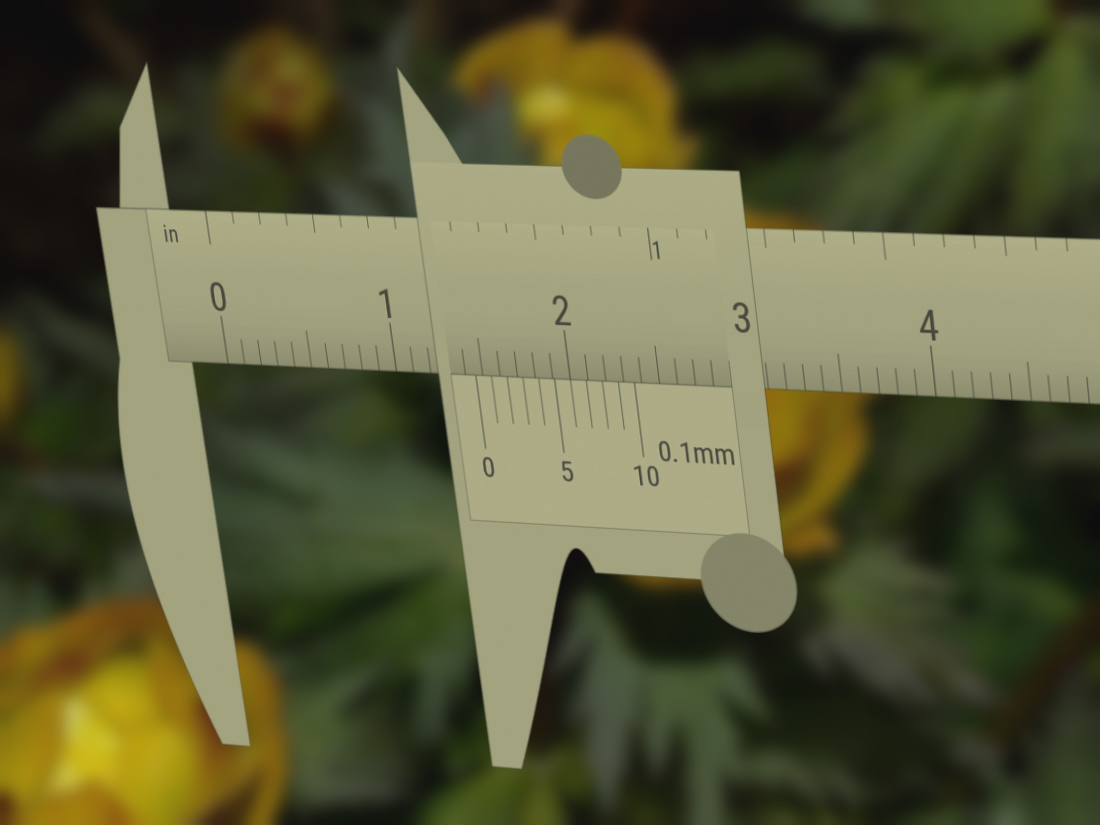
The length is 14.6 mm
